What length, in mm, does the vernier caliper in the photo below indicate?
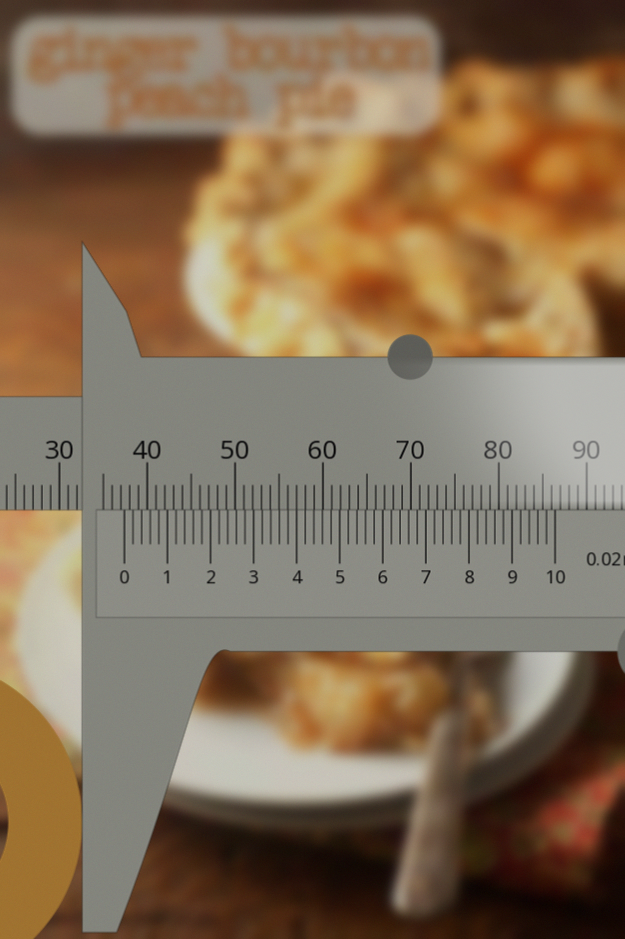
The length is 37.4 mm
